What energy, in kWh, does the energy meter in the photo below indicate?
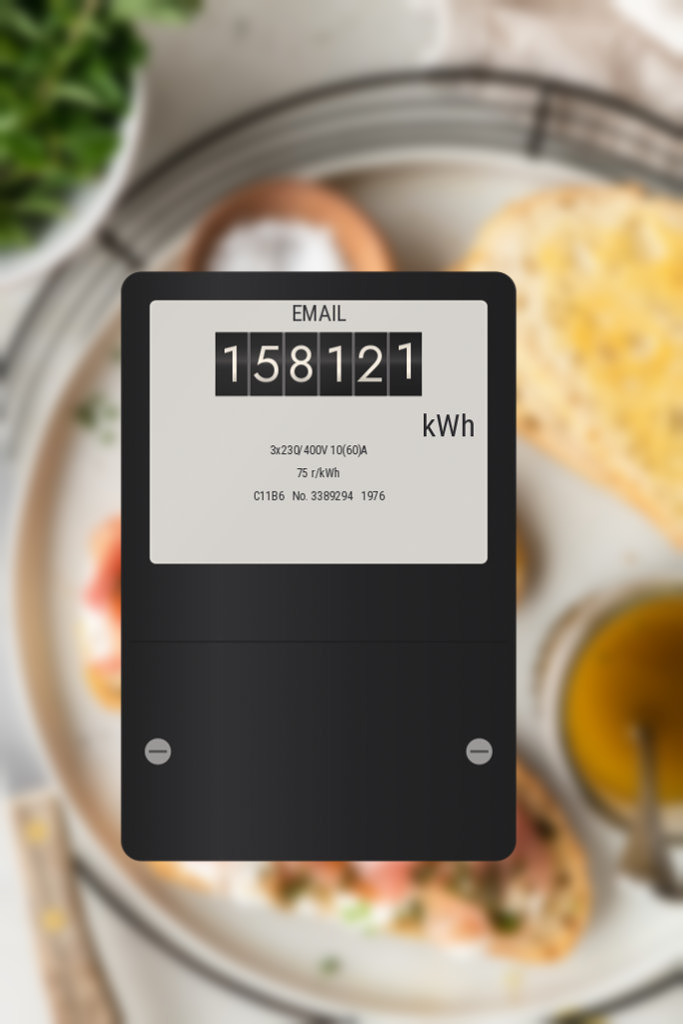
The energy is 158121 kWh
